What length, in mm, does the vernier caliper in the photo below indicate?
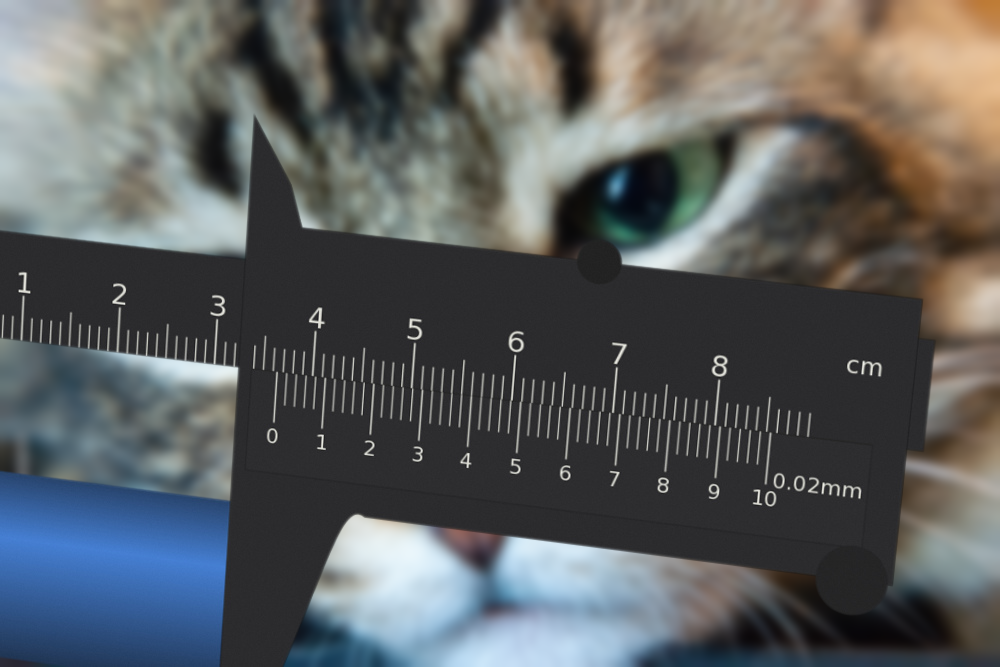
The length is 36.4 mm
